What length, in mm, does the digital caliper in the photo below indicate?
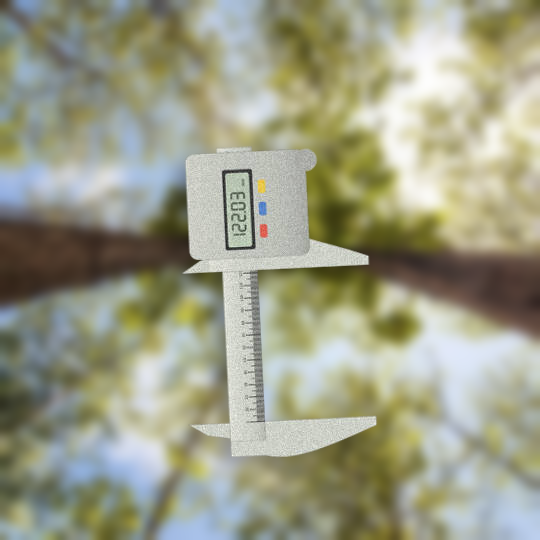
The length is 122.03 mm
